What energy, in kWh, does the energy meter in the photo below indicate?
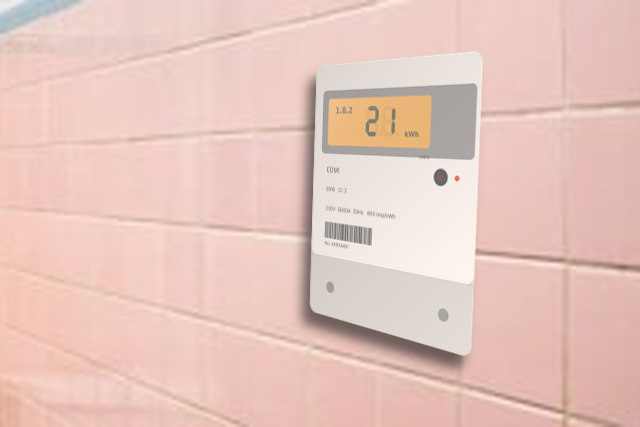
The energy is 21 kWh
